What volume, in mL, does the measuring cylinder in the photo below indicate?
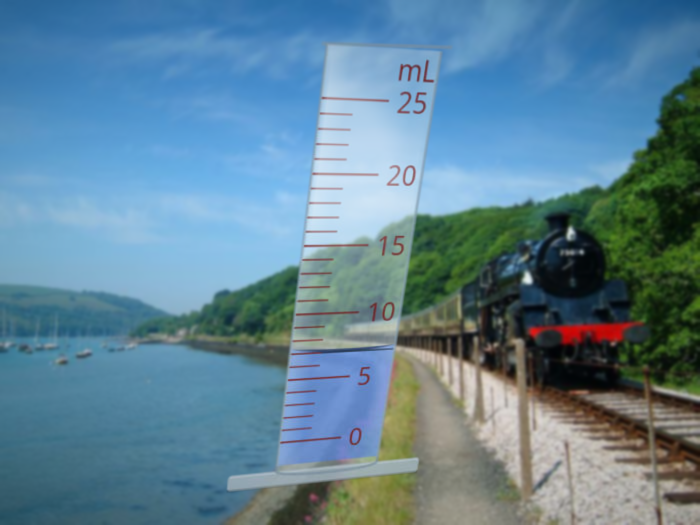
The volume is 7 mL
